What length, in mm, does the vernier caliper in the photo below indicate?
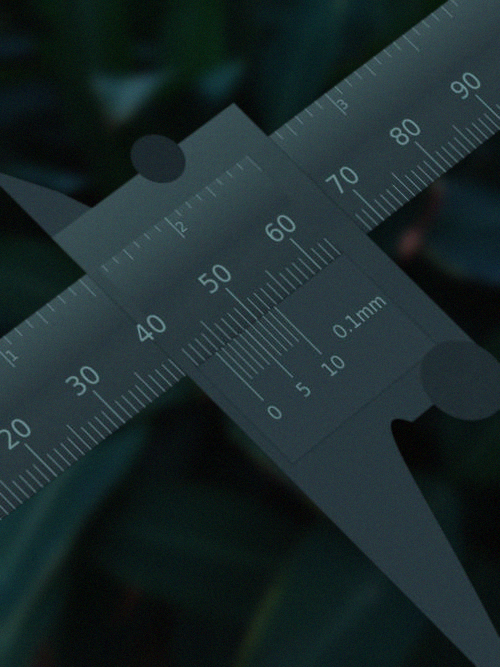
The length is 43.6 mm
